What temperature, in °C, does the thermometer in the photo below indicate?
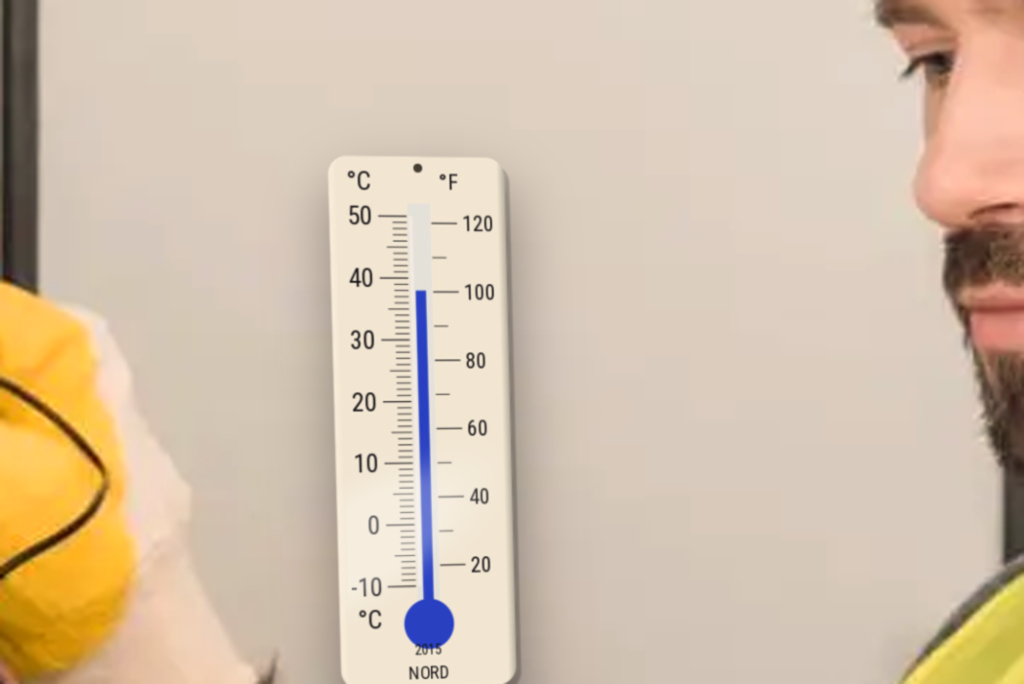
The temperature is 38 °C
